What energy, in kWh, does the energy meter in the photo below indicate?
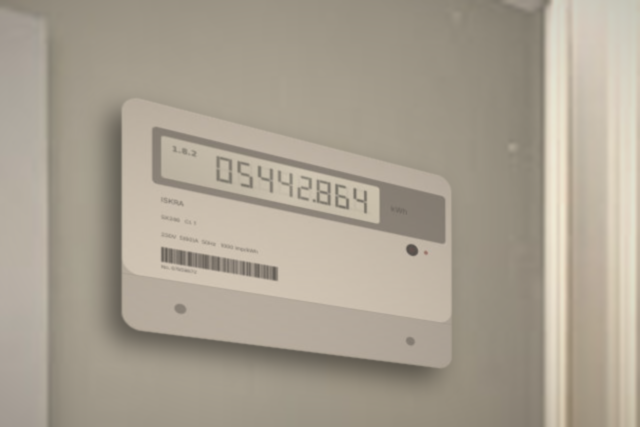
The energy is 5442.864 kWh
